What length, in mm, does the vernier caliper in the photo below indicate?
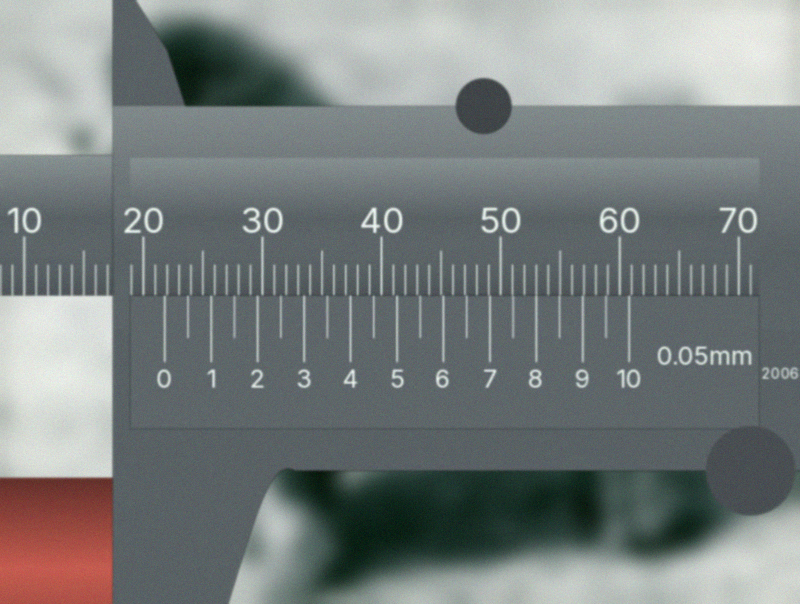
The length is 21.8 mm
